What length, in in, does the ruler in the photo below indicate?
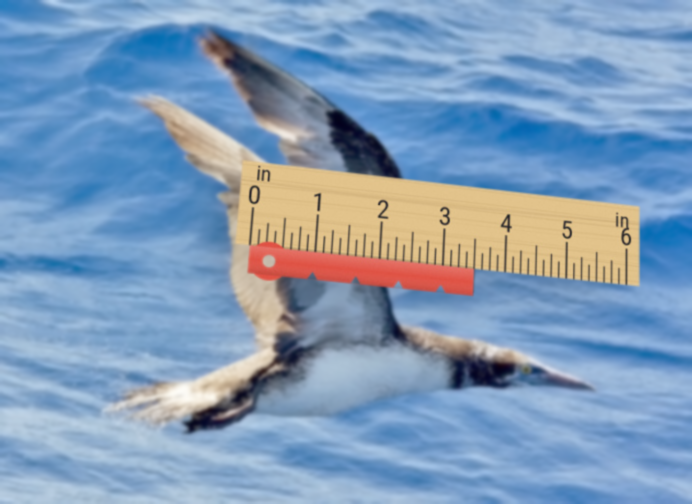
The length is 3.5 in
